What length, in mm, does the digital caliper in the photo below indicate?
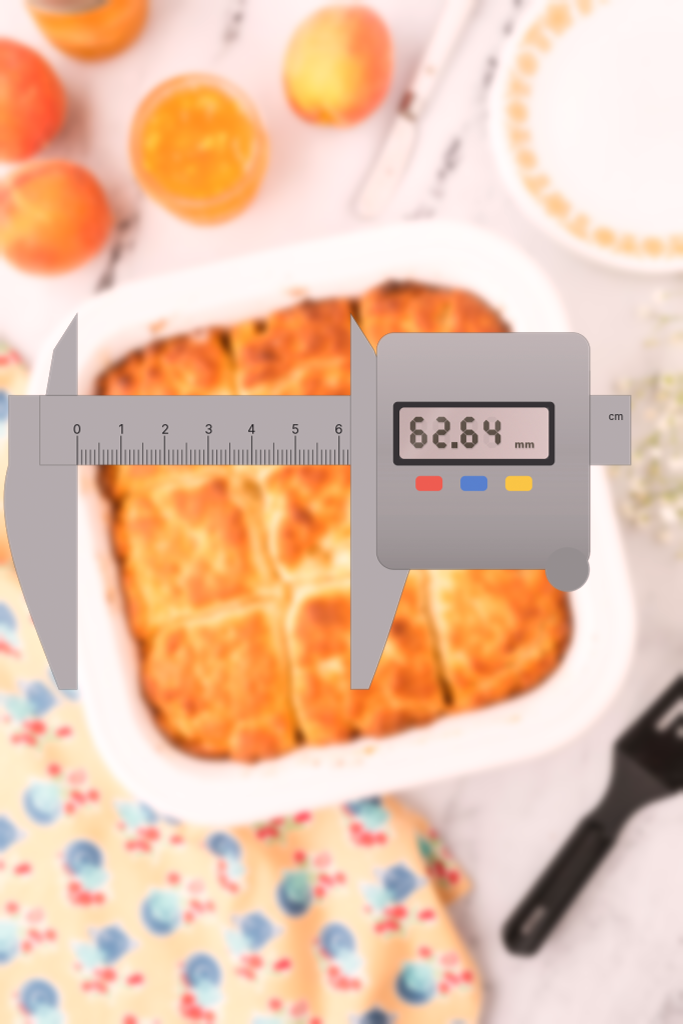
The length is 62.64 mm
